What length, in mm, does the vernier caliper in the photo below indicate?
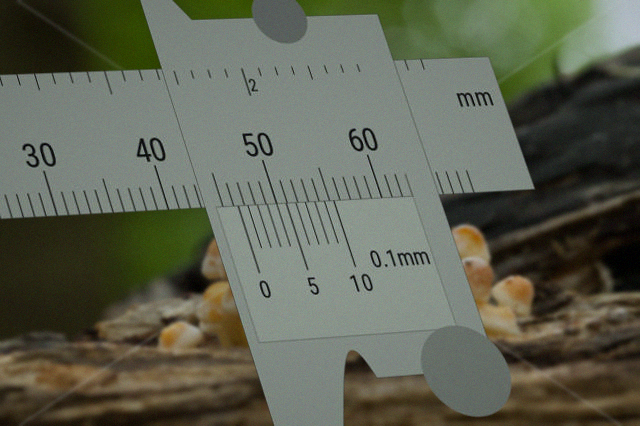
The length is 46.4 mm
